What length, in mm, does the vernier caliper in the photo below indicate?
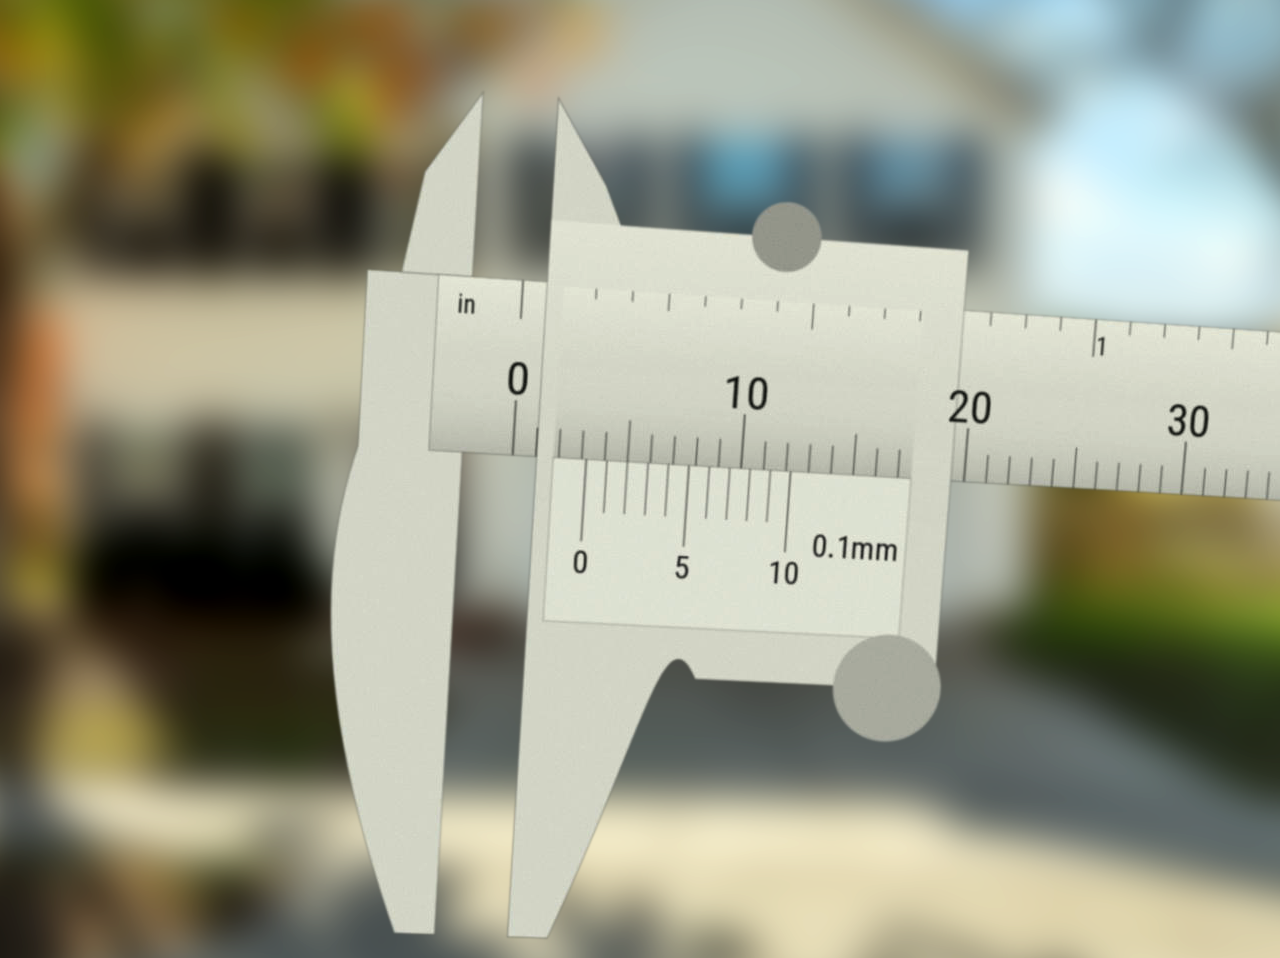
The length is 3.2 mm
